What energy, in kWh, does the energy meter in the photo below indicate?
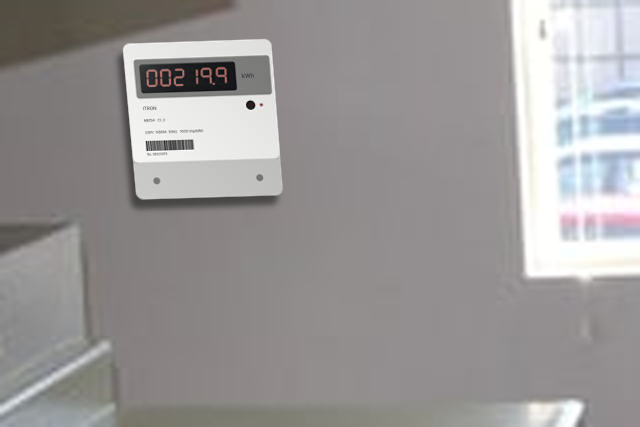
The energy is 219.9 kWh
